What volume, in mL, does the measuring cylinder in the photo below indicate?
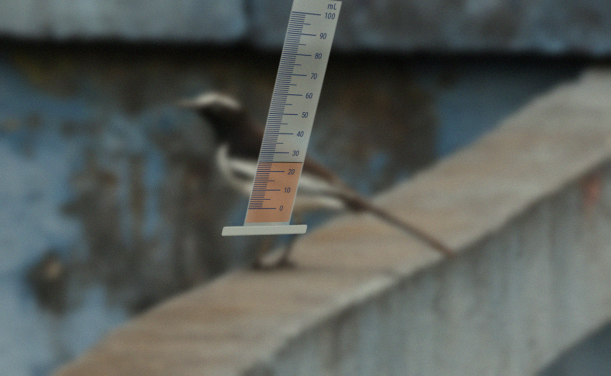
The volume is 25 mL
